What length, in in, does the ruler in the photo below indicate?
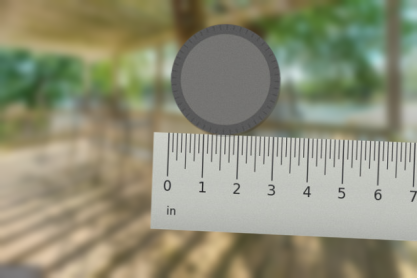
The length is 3.125 in
